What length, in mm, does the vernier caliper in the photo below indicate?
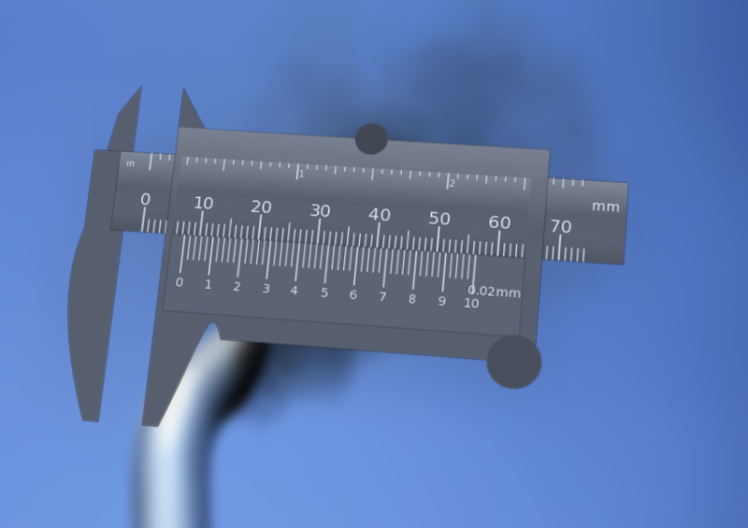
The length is 7.4 mm
